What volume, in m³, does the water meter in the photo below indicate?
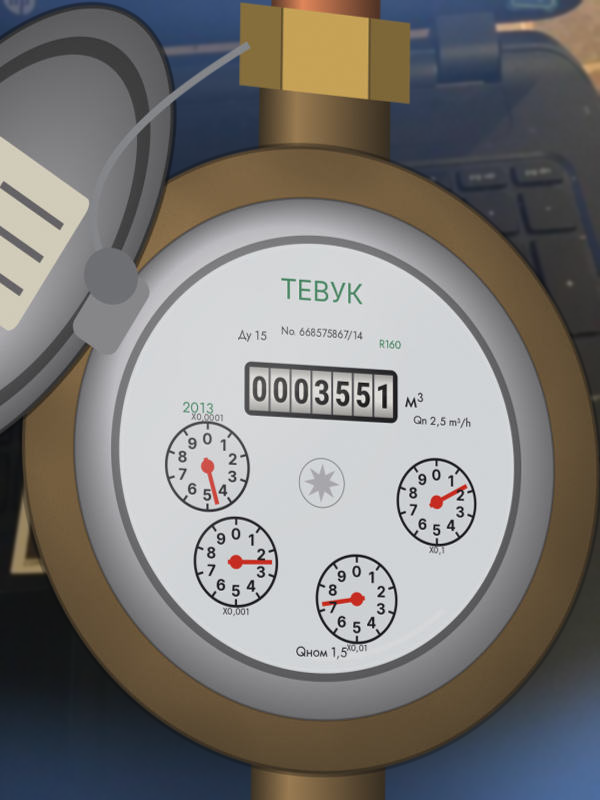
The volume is 3551.1724 m³
